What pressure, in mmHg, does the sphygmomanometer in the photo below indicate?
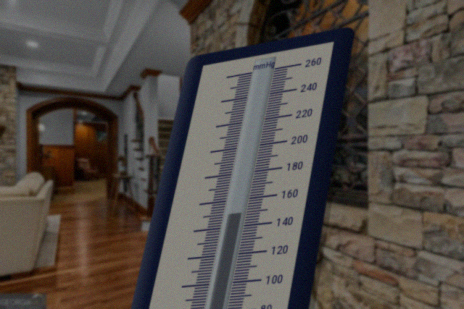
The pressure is 150 mmHg
